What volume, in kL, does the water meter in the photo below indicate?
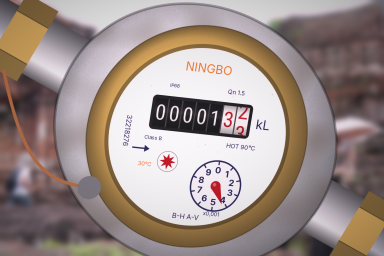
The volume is 1.324 kL
